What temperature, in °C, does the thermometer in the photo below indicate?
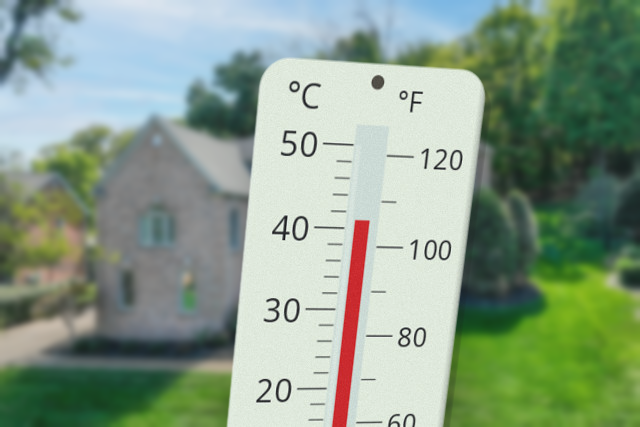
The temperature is 41 °C
